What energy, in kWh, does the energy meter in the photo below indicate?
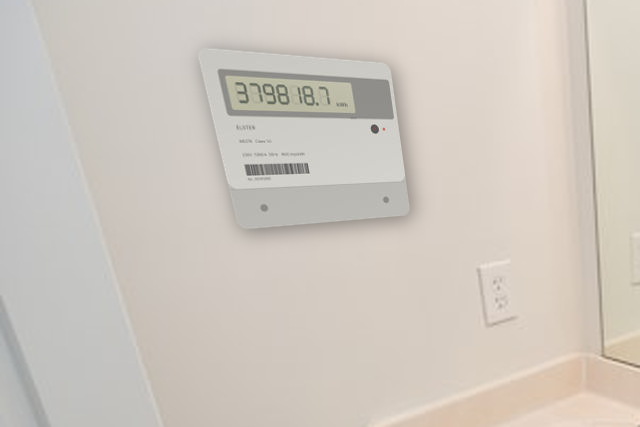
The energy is 379818.7 kWh
